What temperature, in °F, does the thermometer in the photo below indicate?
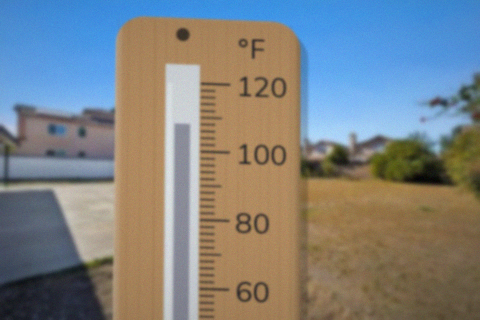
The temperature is 108 °F
